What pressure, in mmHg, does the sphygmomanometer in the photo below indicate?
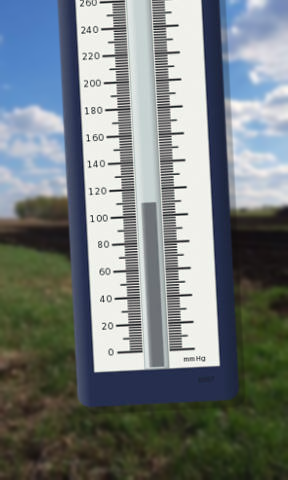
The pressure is 110 mmHg
